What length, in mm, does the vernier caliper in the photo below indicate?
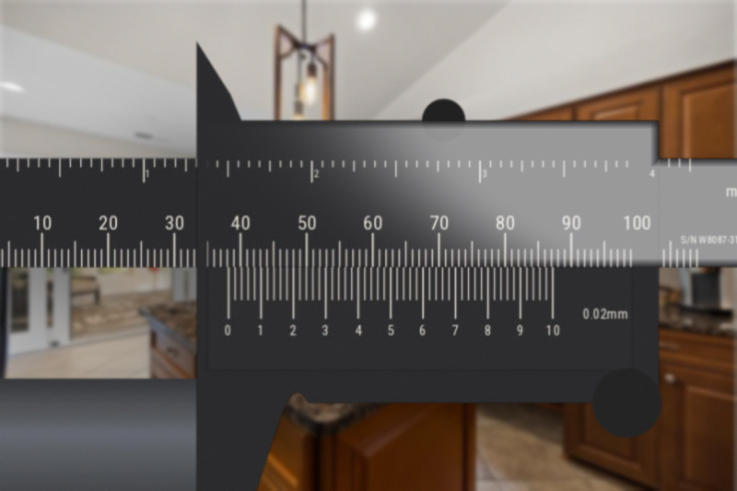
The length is 38.2 mm
